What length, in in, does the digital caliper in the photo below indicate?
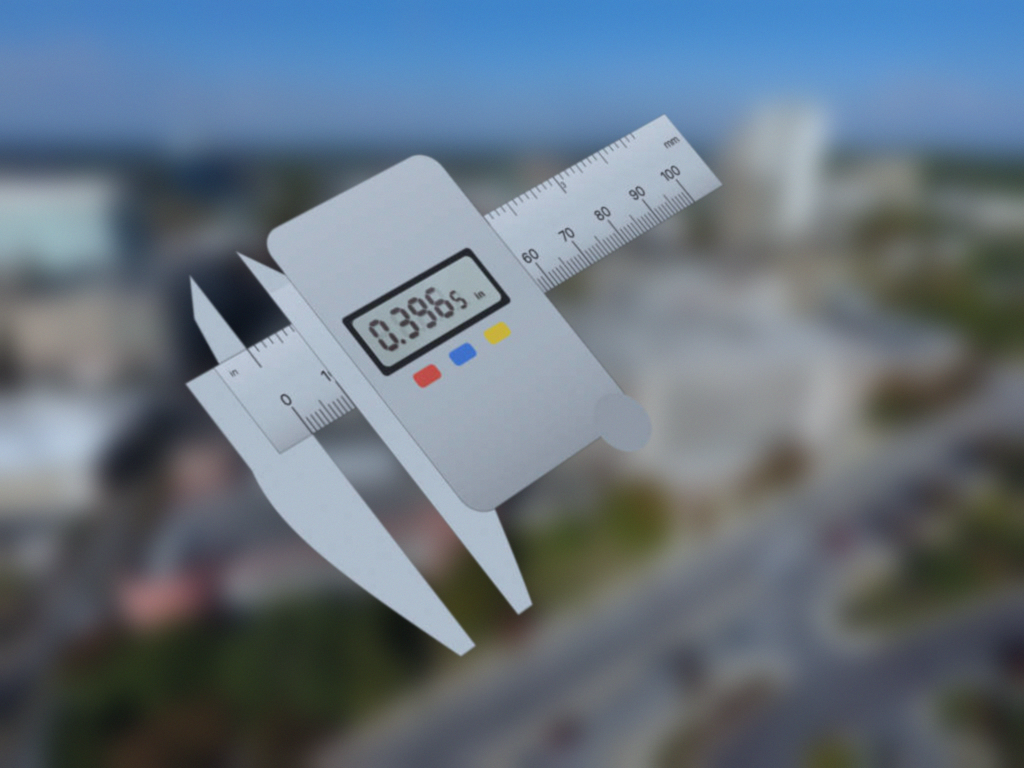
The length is 0.3965 in
